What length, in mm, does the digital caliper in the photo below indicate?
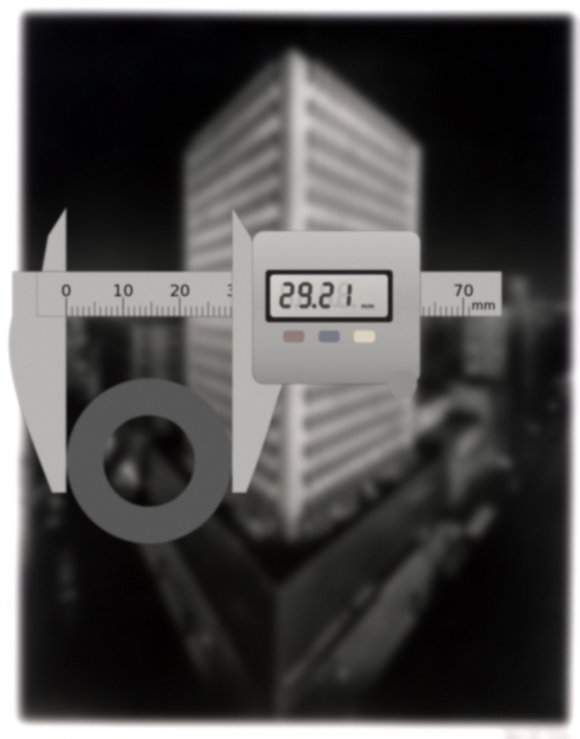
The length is 29.21 mm
